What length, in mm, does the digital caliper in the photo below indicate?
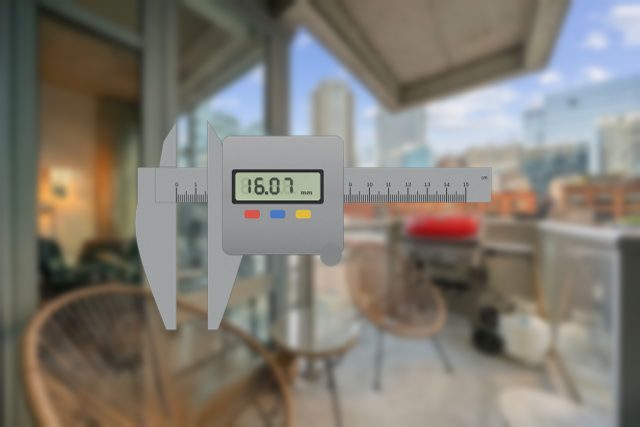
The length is 16.07 mm
